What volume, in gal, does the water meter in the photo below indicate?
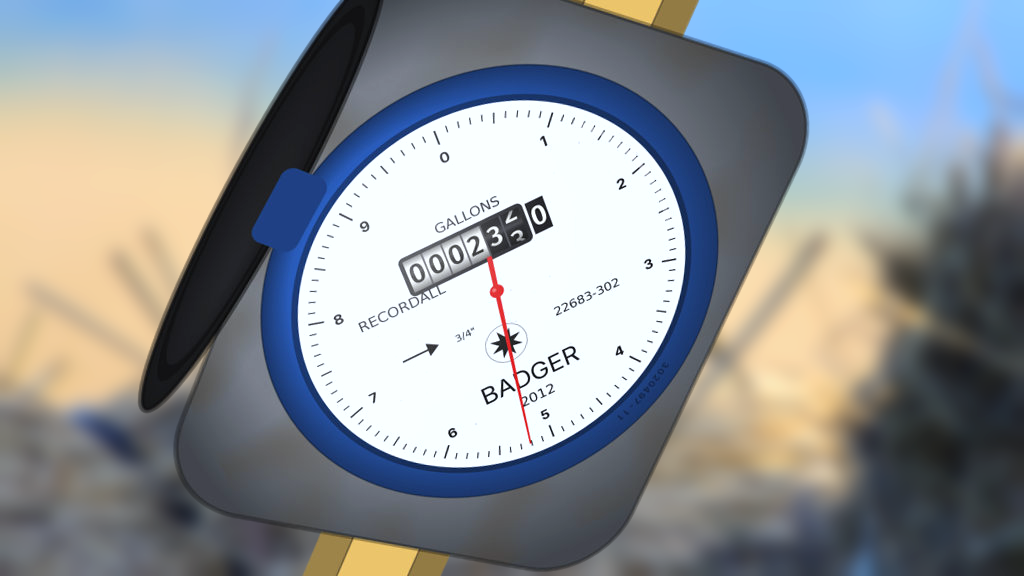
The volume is 2325.2 gal
